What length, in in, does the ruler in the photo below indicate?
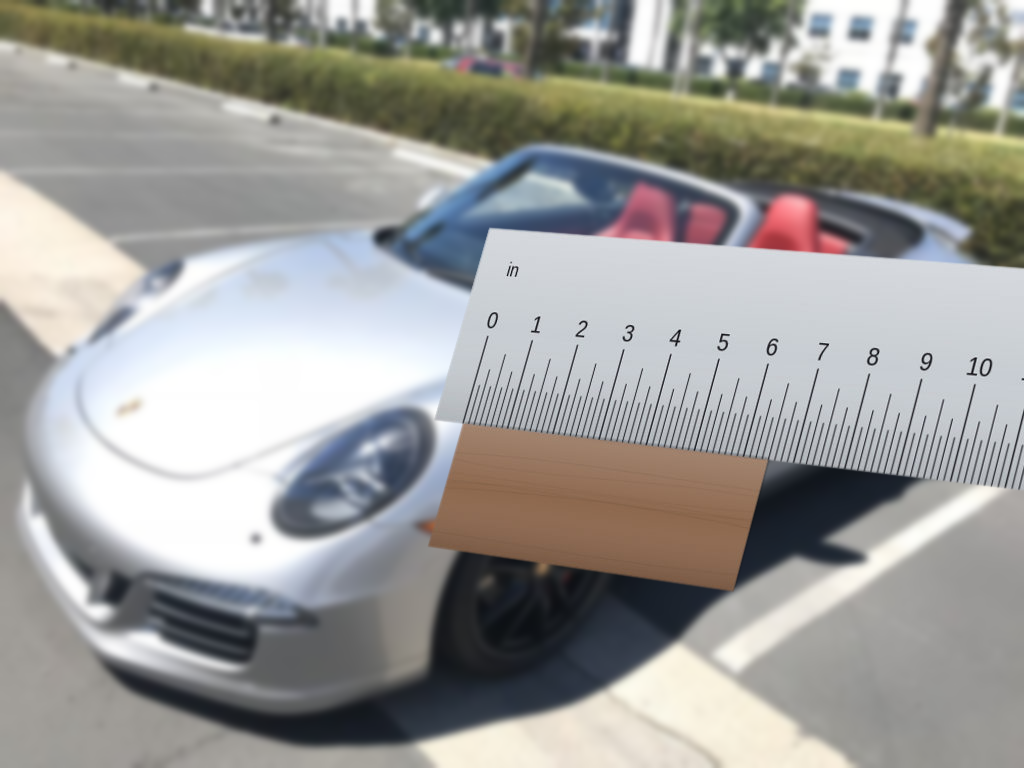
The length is 6.5 in
